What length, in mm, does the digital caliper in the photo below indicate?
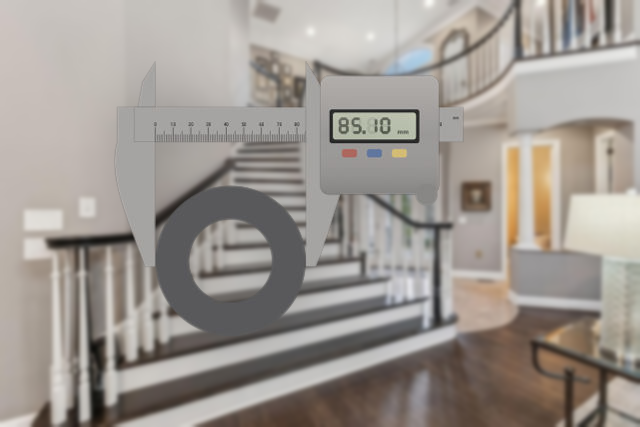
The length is 85.10 mm
